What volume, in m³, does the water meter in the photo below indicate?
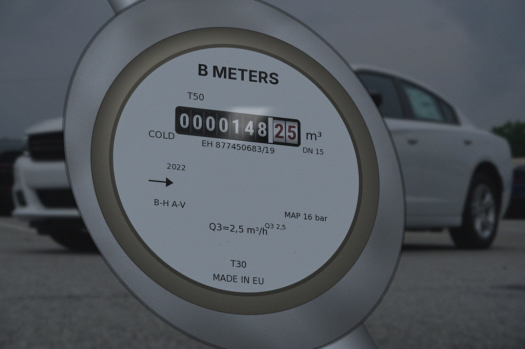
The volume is 148.25 m³
